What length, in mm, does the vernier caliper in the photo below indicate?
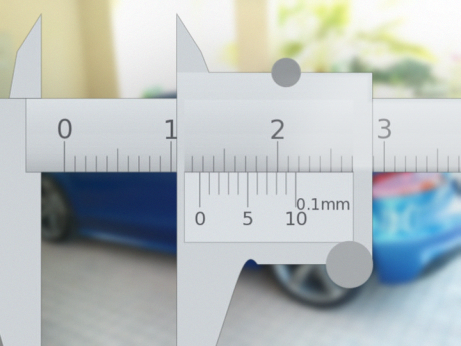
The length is 12.7 mm
